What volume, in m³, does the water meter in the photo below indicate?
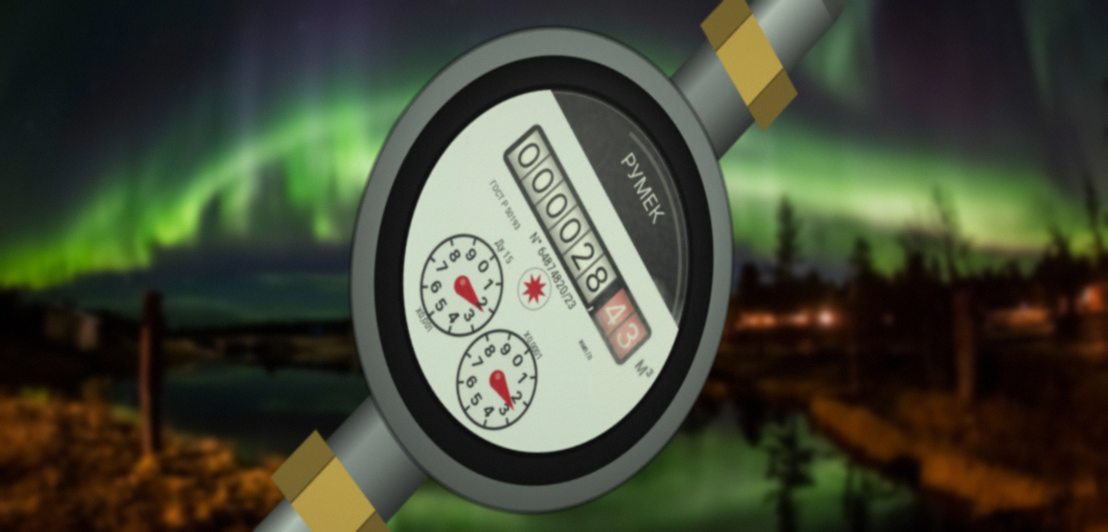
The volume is 28.4322 m³
